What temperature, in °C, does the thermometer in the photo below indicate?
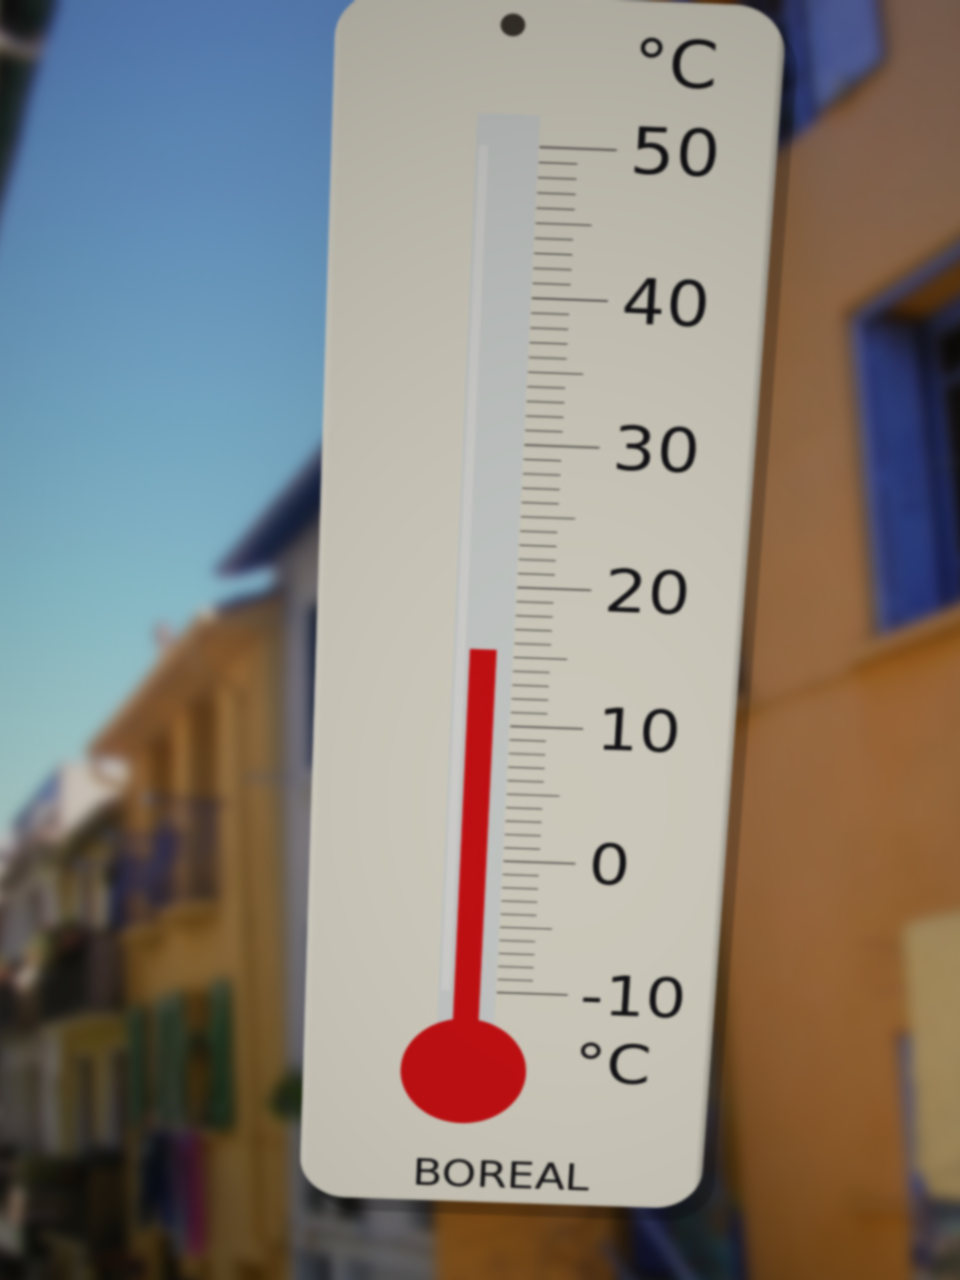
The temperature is 15.5 °C
